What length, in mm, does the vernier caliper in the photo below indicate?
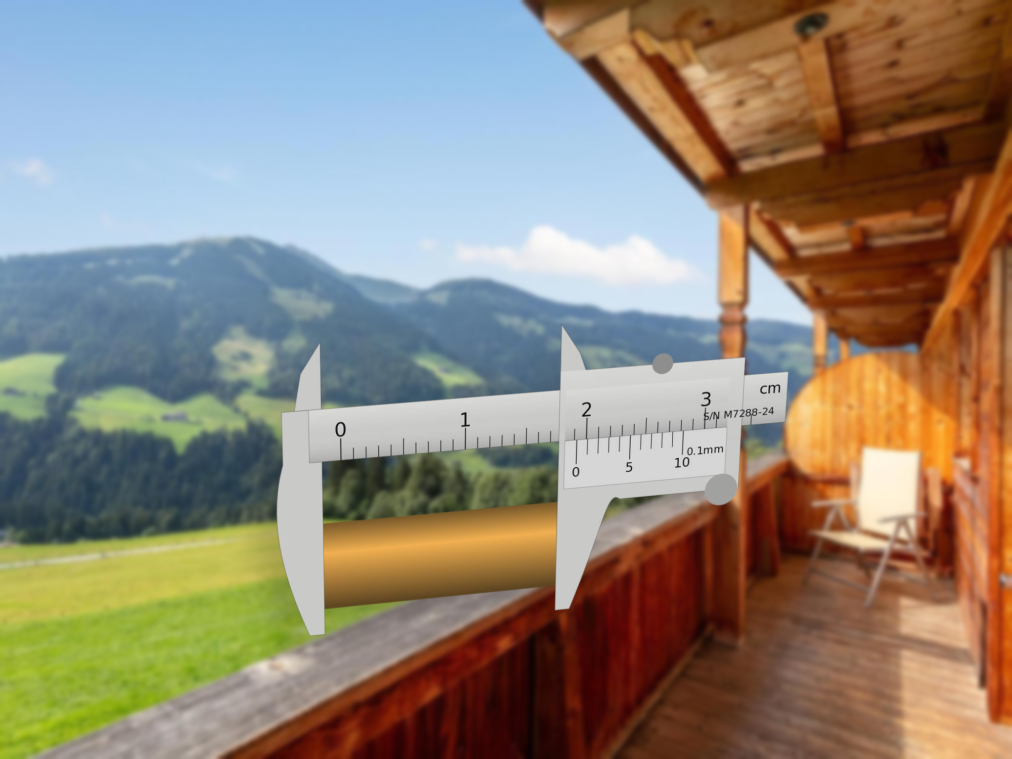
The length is 19.2 mm
